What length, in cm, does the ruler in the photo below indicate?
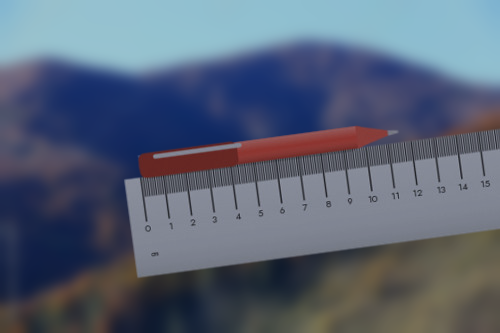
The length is 11.5 cm
